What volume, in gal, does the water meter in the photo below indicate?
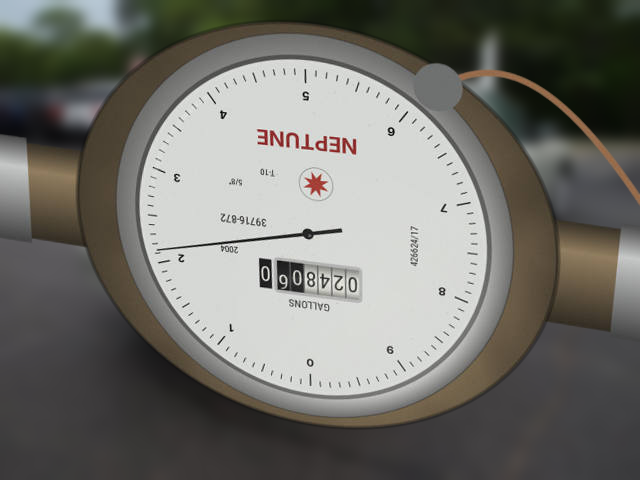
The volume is 248062.1 gal
